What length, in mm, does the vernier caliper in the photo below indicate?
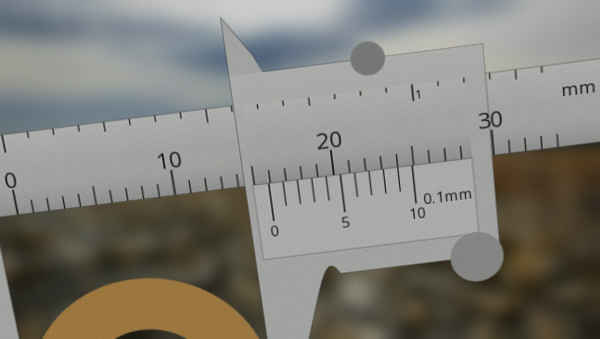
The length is 15.9 mm
